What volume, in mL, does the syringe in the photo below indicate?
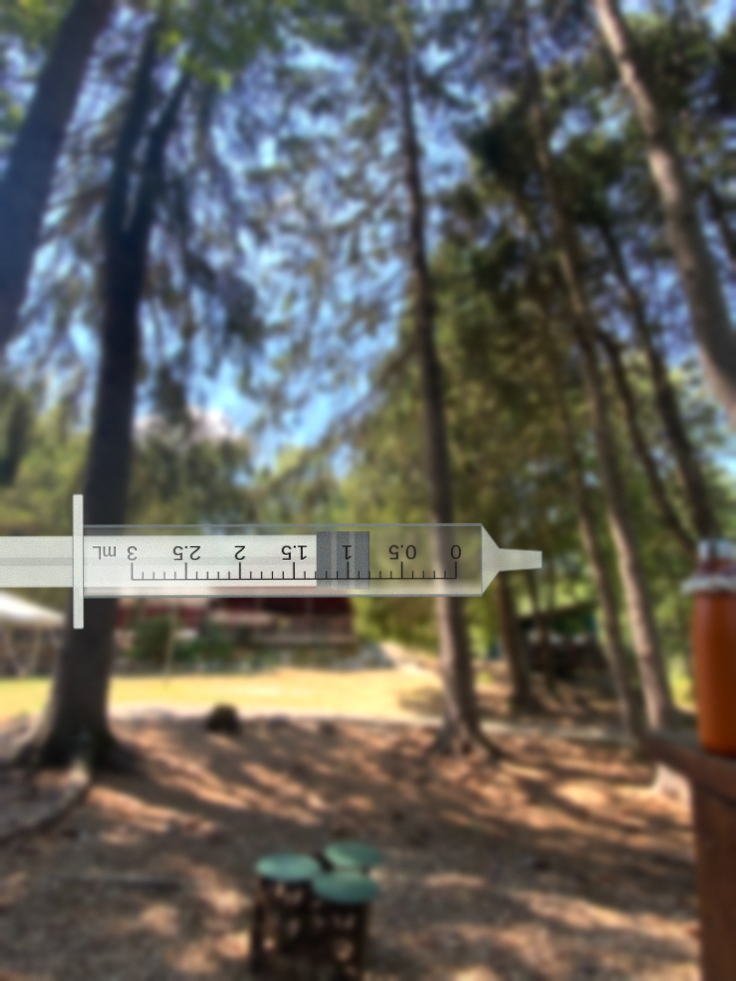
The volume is 0.8 mL
